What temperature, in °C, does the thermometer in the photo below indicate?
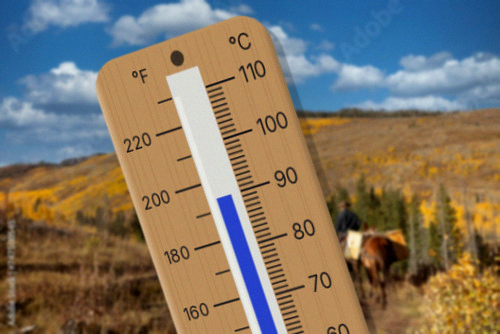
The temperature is 90 °C
